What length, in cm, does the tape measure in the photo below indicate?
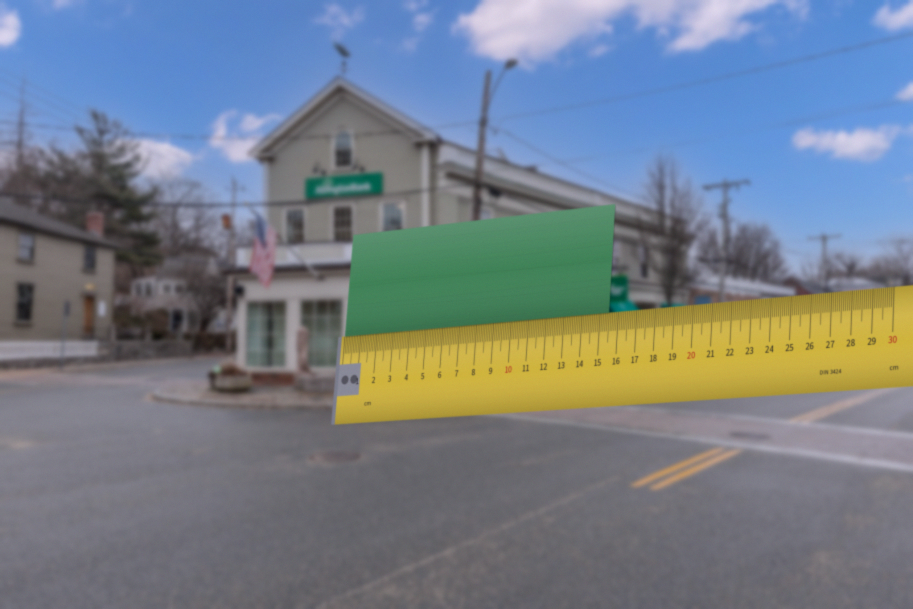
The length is 15.5 cm
